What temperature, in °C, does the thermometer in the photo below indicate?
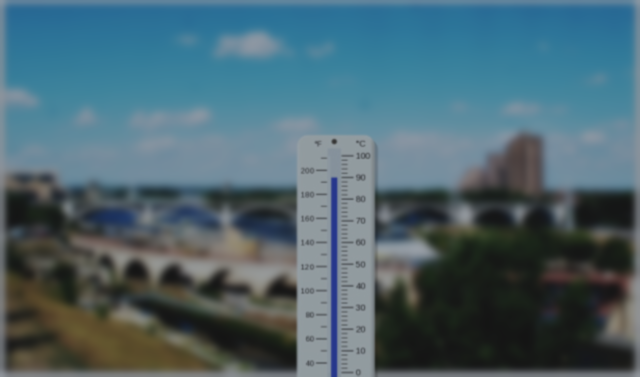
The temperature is 90 °C
